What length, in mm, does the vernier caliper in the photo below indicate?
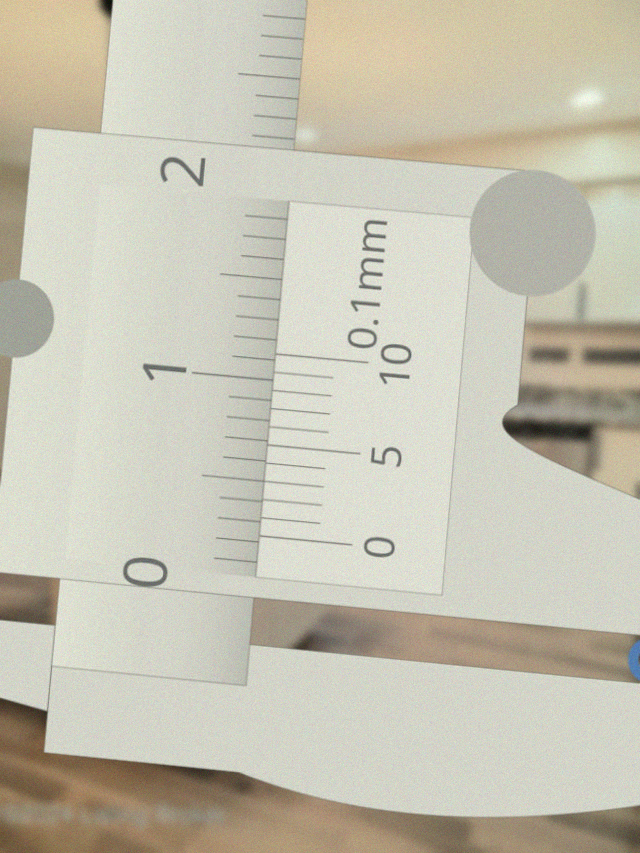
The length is 2.3 mm
